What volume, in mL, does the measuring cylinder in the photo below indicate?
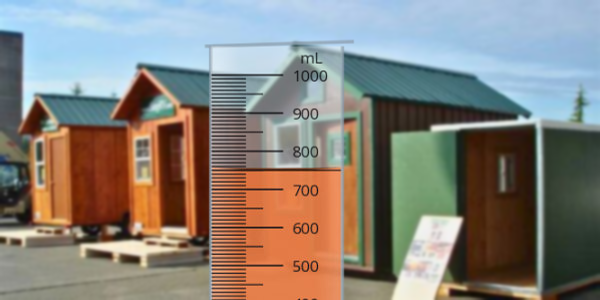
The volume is 750 mL
